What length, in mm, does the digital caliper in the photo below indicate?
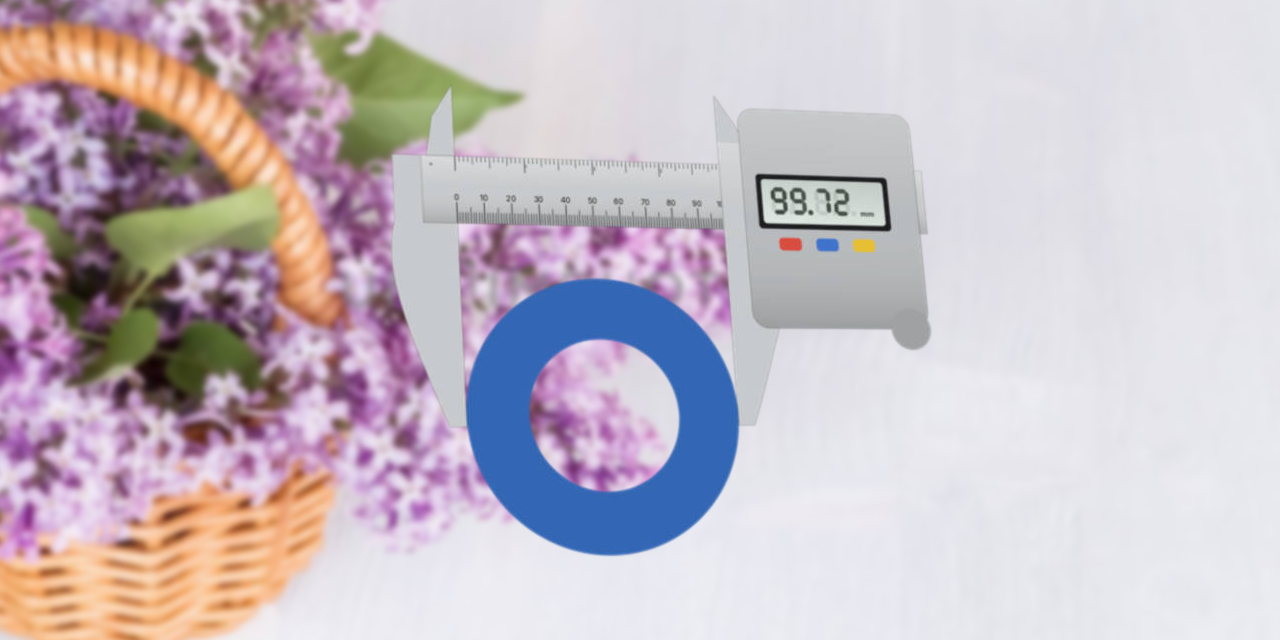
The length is 99.72 mm
